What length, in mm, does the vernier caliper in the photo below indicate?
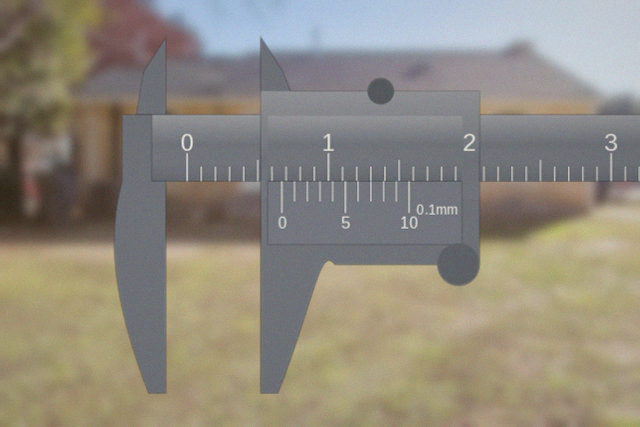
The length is 6.7 mm
